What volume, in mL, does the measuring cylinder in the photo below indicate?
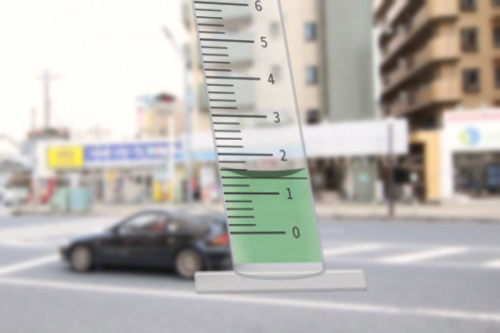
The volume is 1.4 mL
